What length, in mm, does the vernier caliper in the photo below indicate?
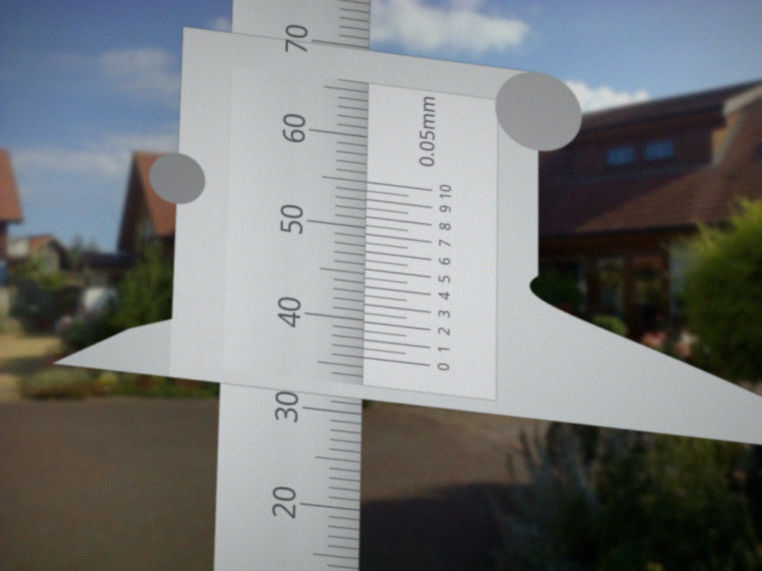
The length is 36.0 mm
